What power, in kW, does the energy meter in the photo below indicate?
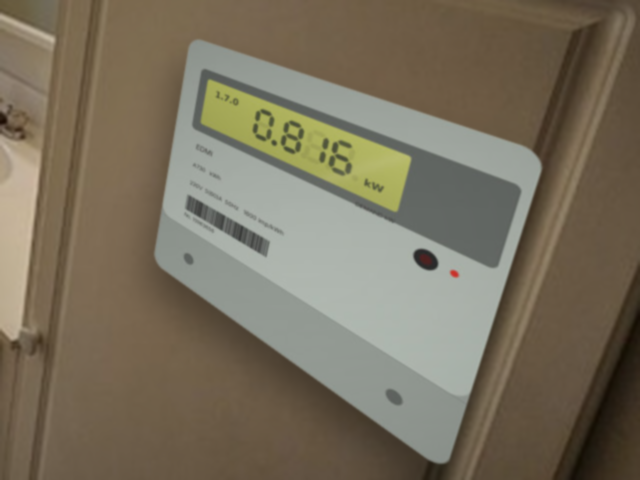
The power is 0.816 kW
